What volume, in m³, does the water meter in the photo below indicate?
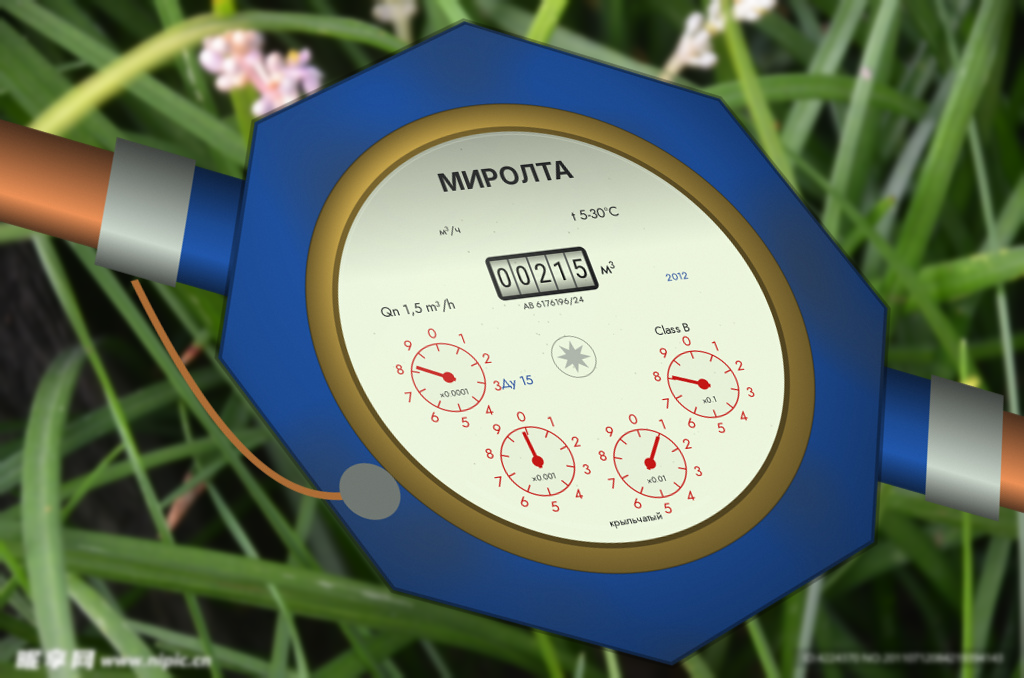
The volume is 215.8098 m³
